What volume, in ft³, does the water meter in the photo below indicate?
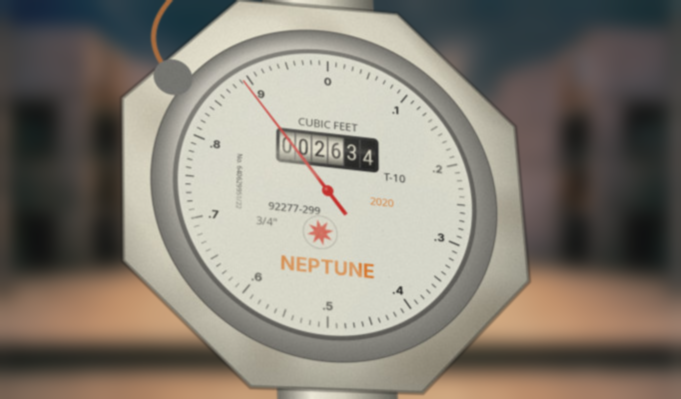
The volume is 2633.89 ft³
